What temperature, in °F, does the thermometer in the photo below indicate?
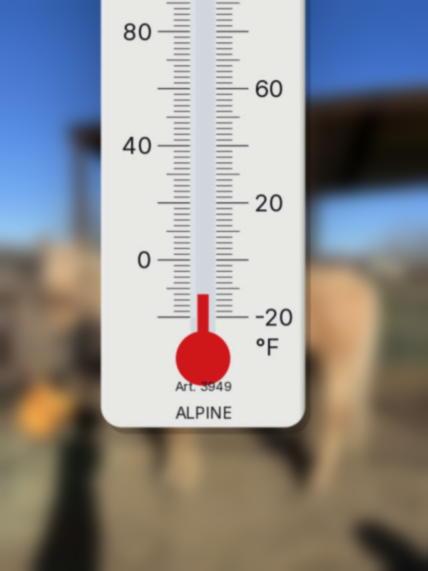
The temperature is -12 °F
